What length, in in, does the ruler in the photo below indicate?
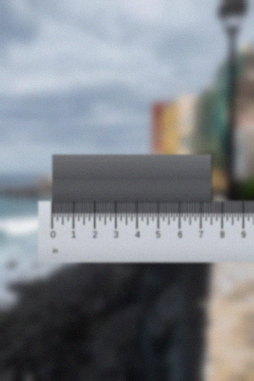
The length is 7.5 in
